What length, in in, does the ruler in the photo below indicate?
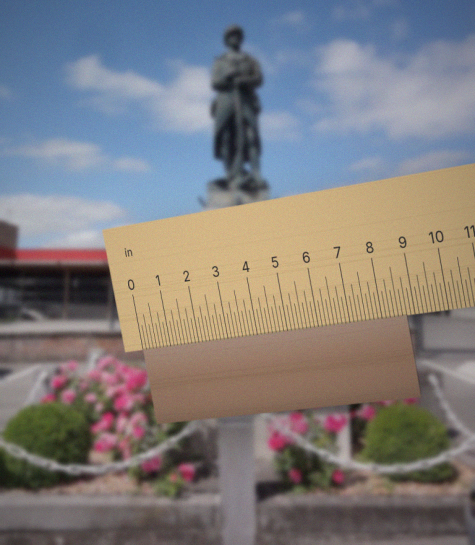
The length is 8.75 in
